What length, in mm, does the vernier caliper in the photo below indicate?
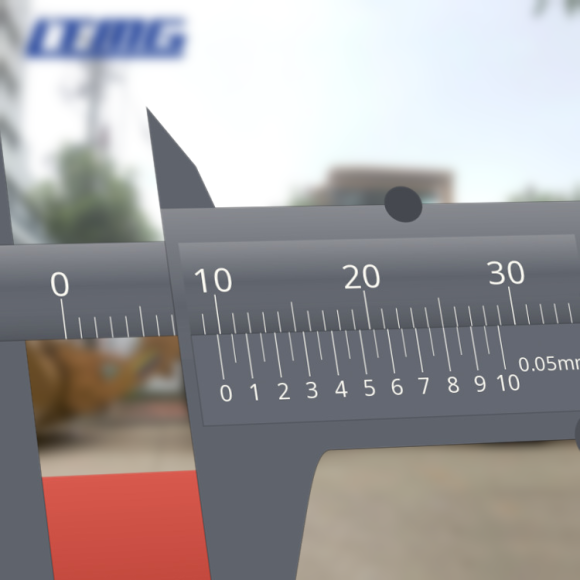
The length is 9.8 mm
